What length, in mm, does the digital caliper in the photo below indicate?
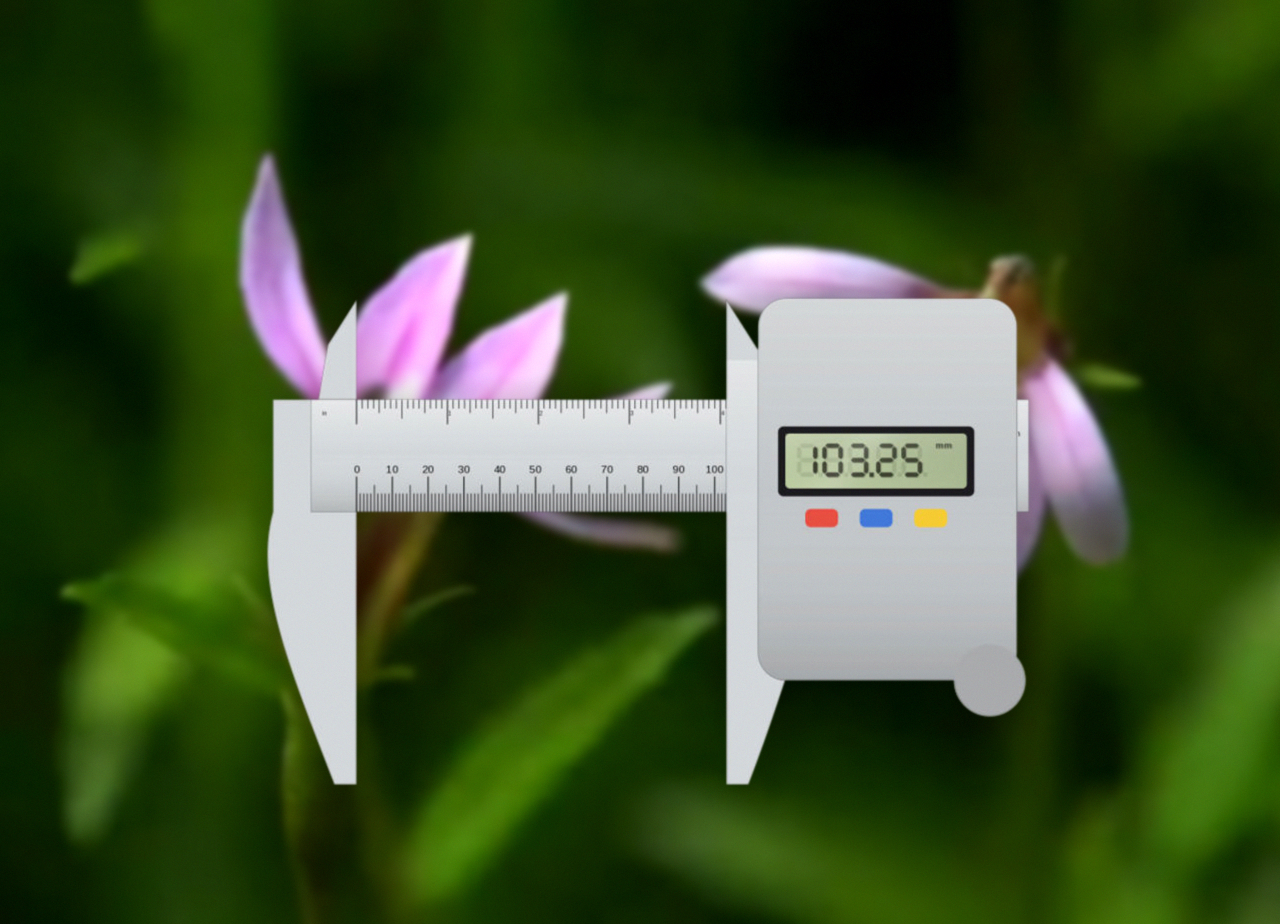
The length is 103.25 mm
